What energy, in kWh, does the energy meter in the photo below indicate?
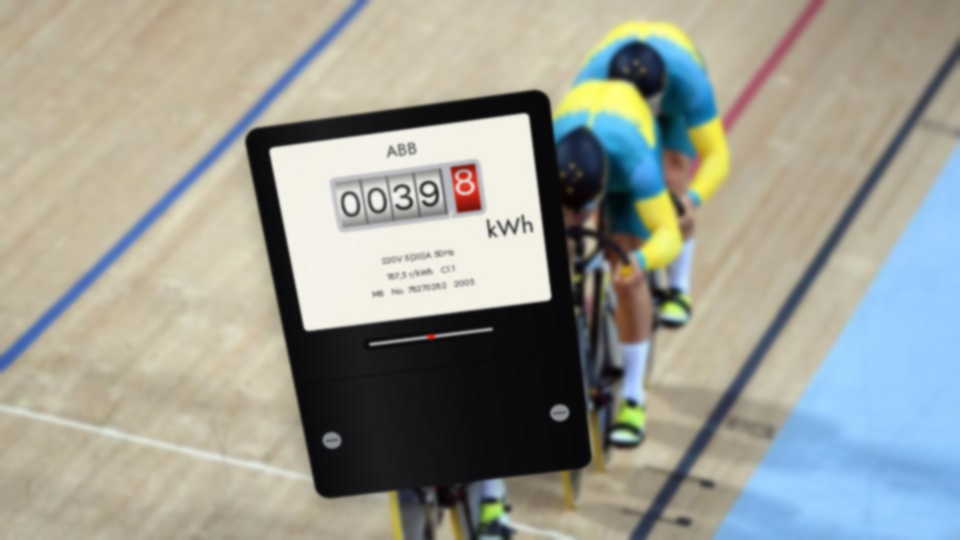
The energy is 39.8 kWh
